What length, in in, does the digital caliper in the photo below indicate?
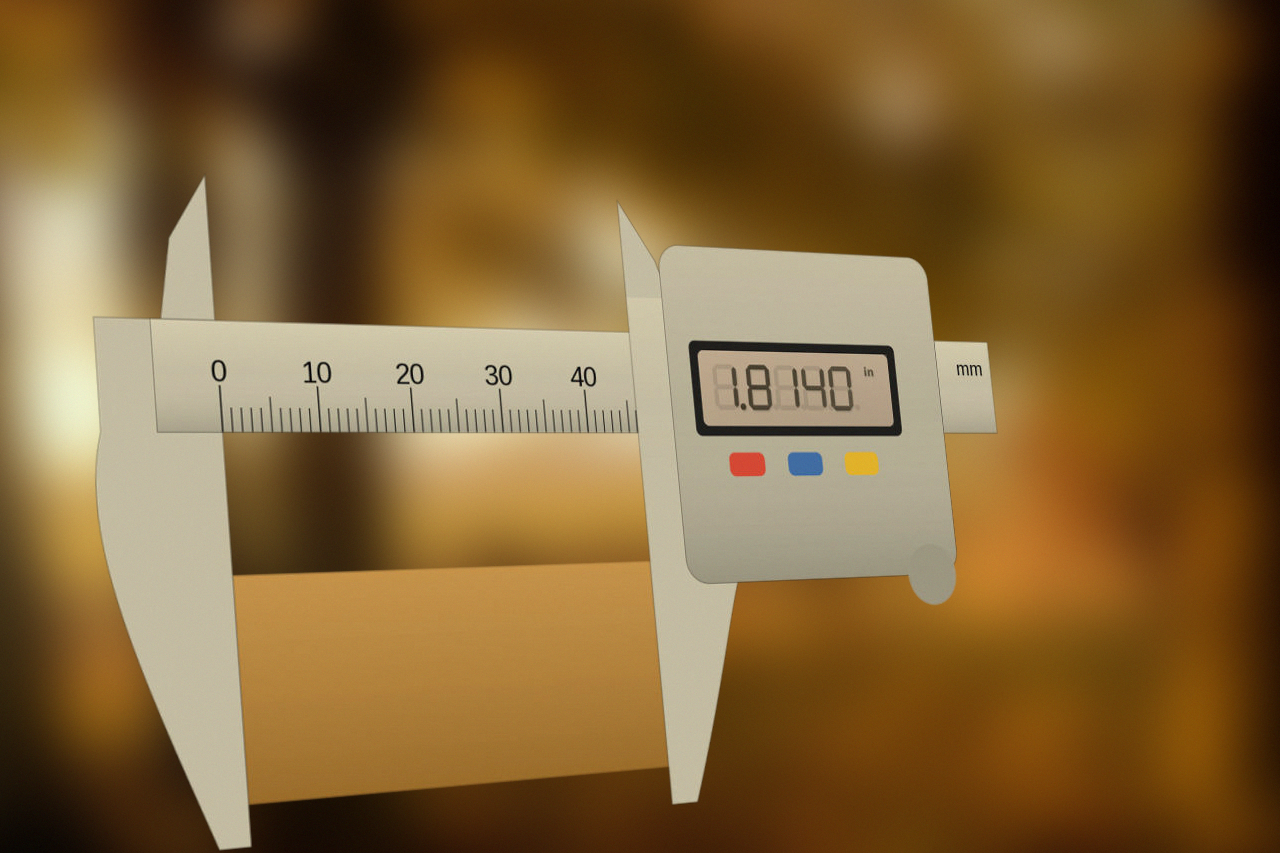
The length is 1.8140 in
